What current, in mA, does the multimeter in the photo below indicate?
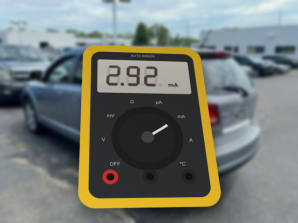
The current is 2.92 mA
